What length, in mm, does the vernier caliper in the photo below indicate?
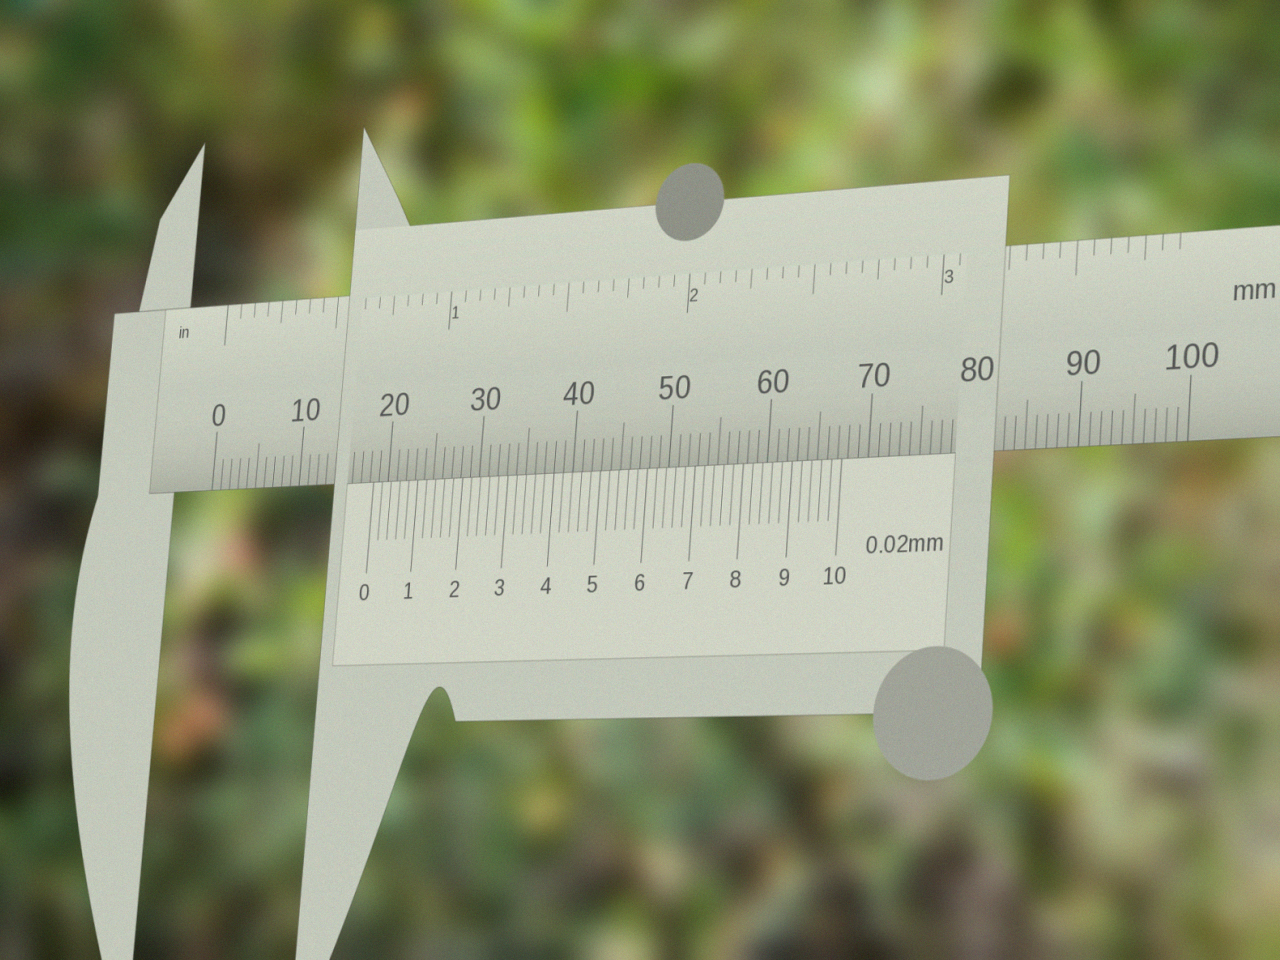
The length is 18.4 mm
